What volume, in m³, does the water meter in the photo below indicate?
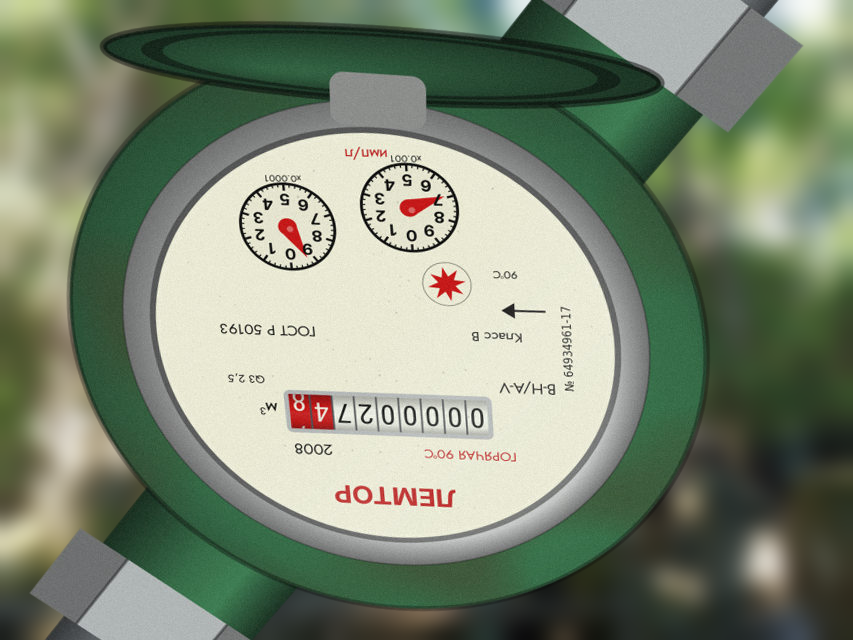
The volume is 27.4769 m³
